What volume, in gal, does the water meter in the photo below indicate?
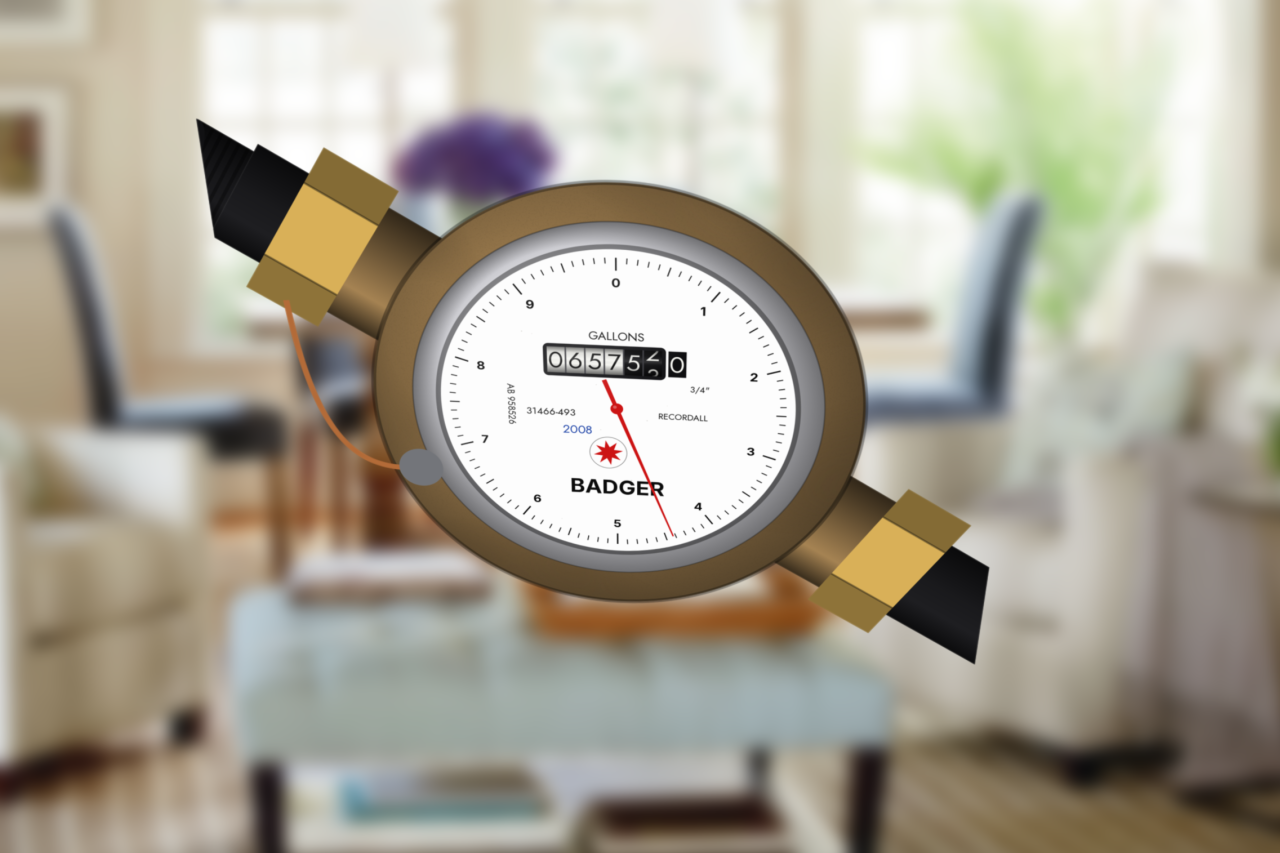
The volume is 657524.4 gal
